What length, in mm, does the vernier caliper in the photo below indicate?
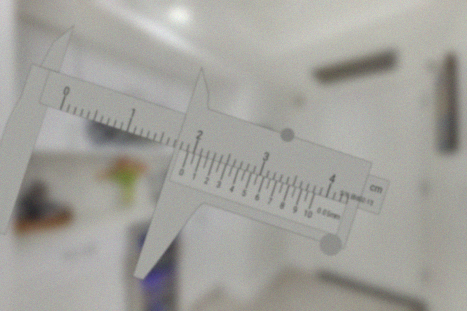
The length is 19.2 mm
